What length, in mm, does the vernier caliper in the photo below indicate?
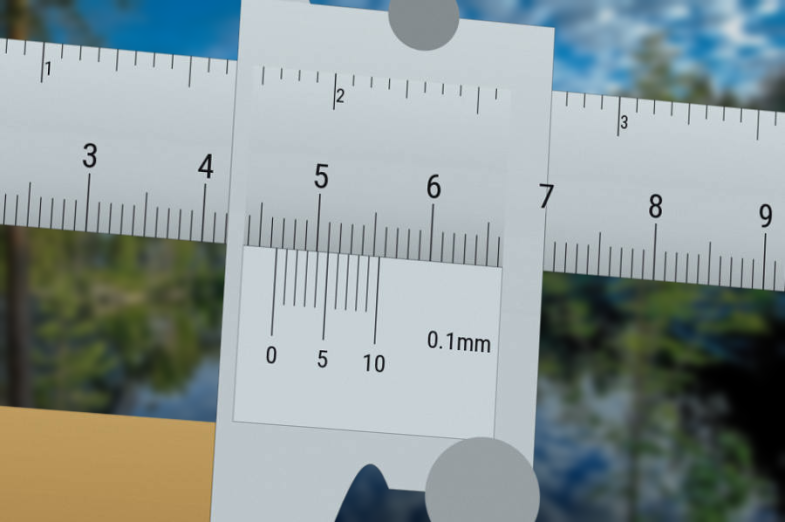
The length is 46.5 mm
